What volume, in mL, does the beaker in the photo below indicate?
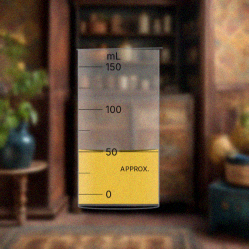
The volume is 50 mL
